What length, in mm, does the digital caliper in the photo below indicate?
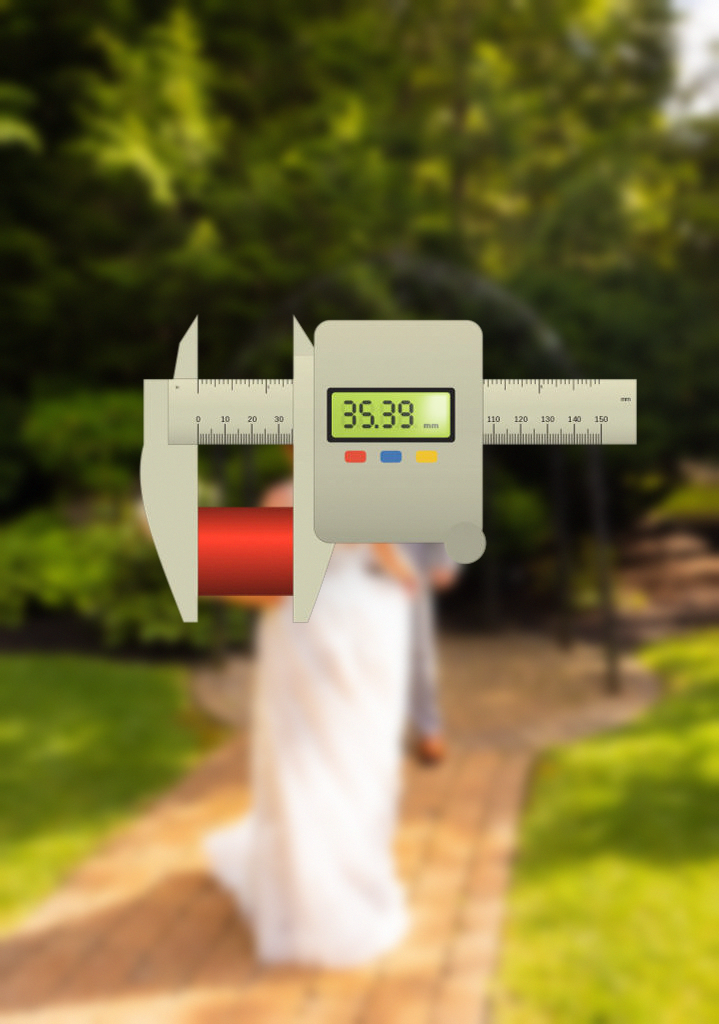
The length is 35.39 mm
